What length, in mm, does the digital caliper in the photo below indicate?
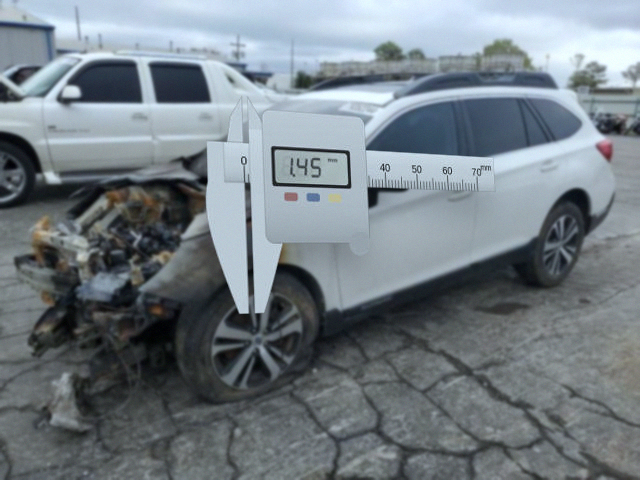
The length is 1.45 mm
